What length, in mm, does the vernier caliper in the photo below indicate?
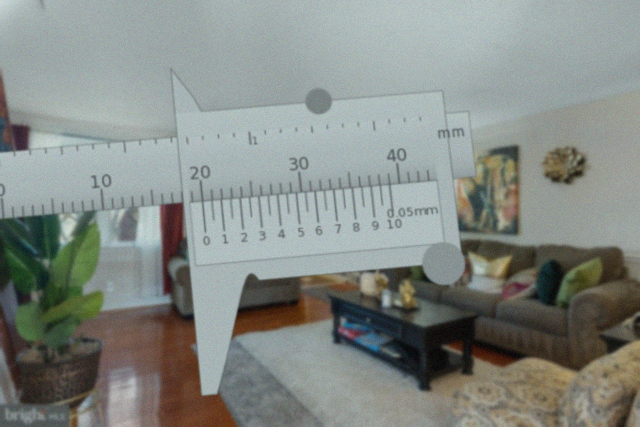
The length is 20.0 mm
